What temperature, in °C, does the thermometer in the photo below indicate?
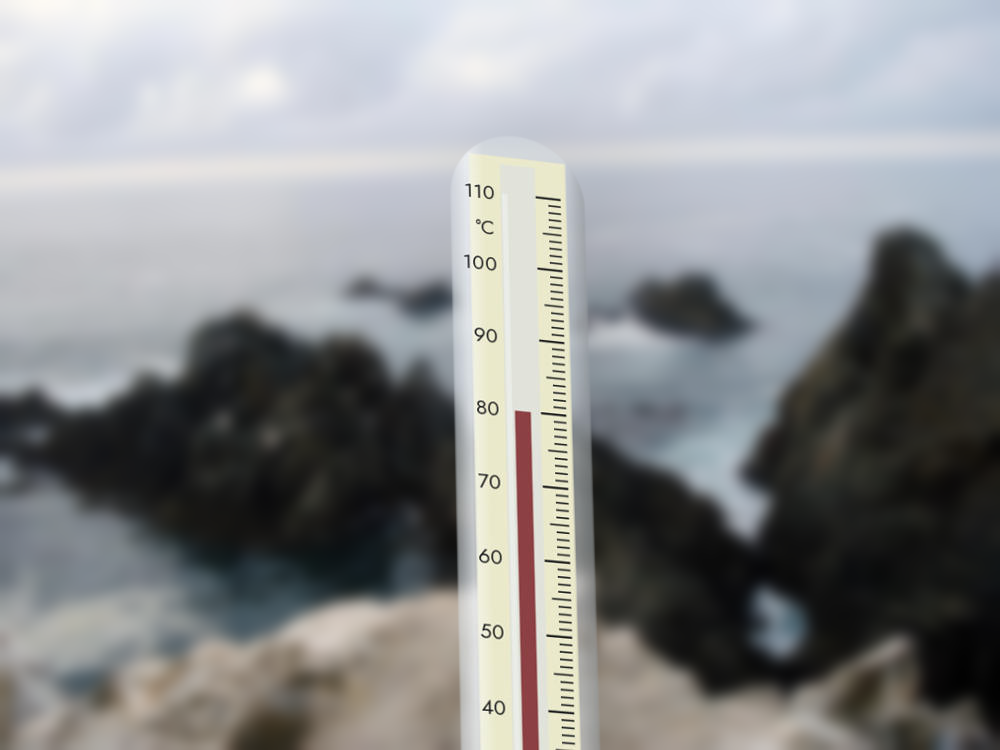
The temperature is 80 °C
